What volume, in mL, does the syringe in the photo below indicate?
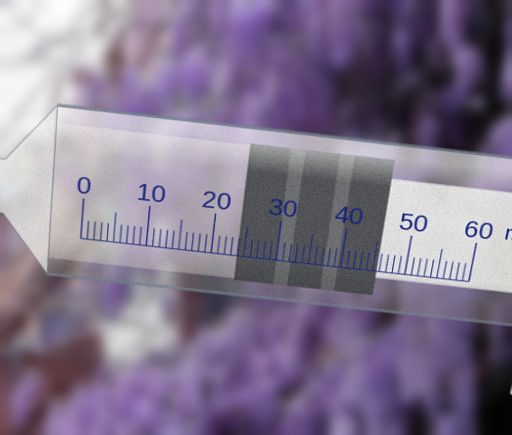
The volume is 24 mL
